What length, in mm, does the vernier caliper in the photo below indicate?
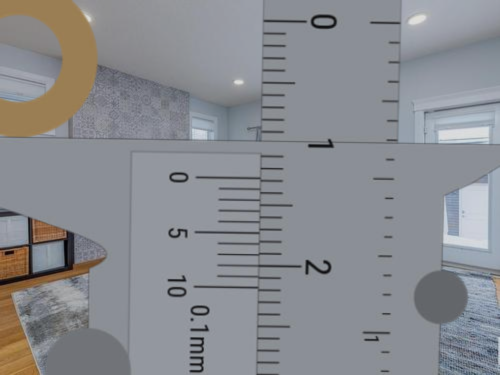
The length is 12.8 mm
